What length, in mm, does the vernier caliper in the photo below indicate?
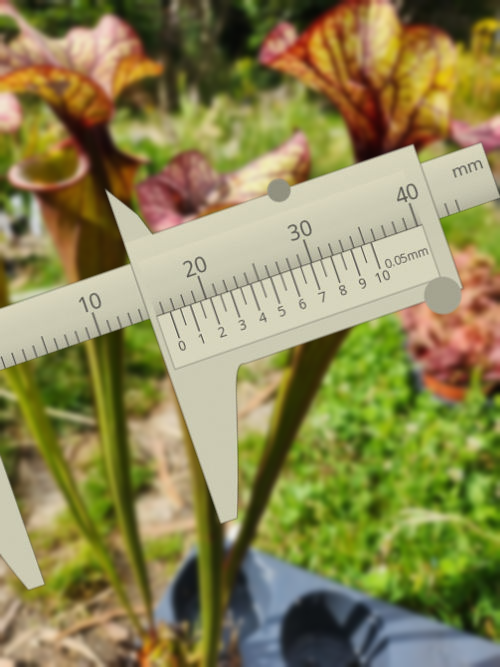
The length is 16.6 mm
